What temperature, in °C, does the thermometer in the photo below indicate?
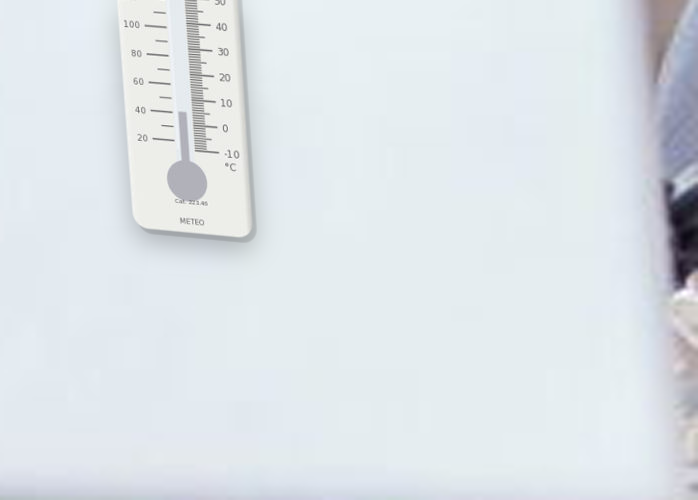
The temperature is 5 °C
